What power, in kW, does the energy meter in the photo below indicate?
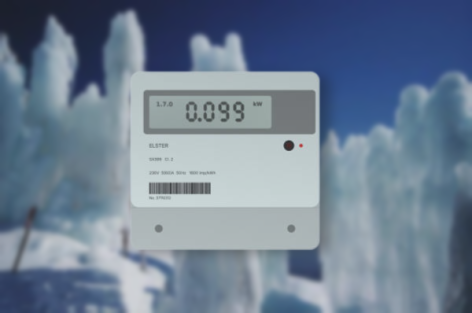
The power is 0.099 kW
